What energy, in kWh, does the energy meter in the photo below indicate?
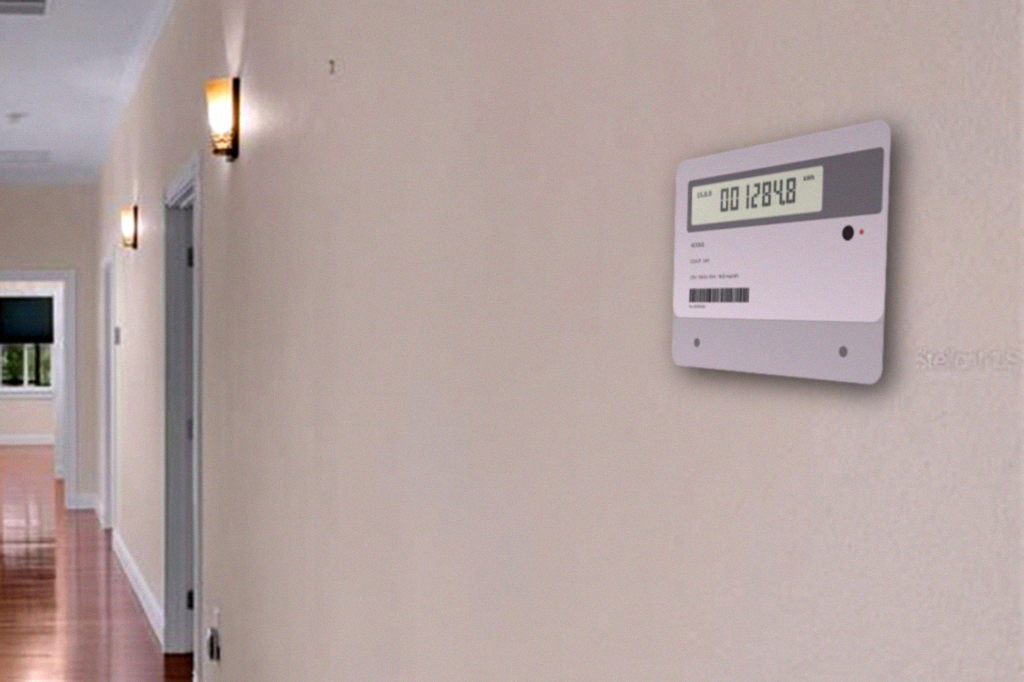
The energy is 1284.8 kWh
